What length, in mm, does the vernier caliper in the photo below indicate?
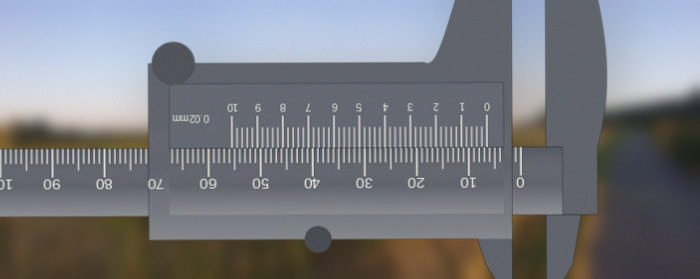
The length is 6.5 mm
